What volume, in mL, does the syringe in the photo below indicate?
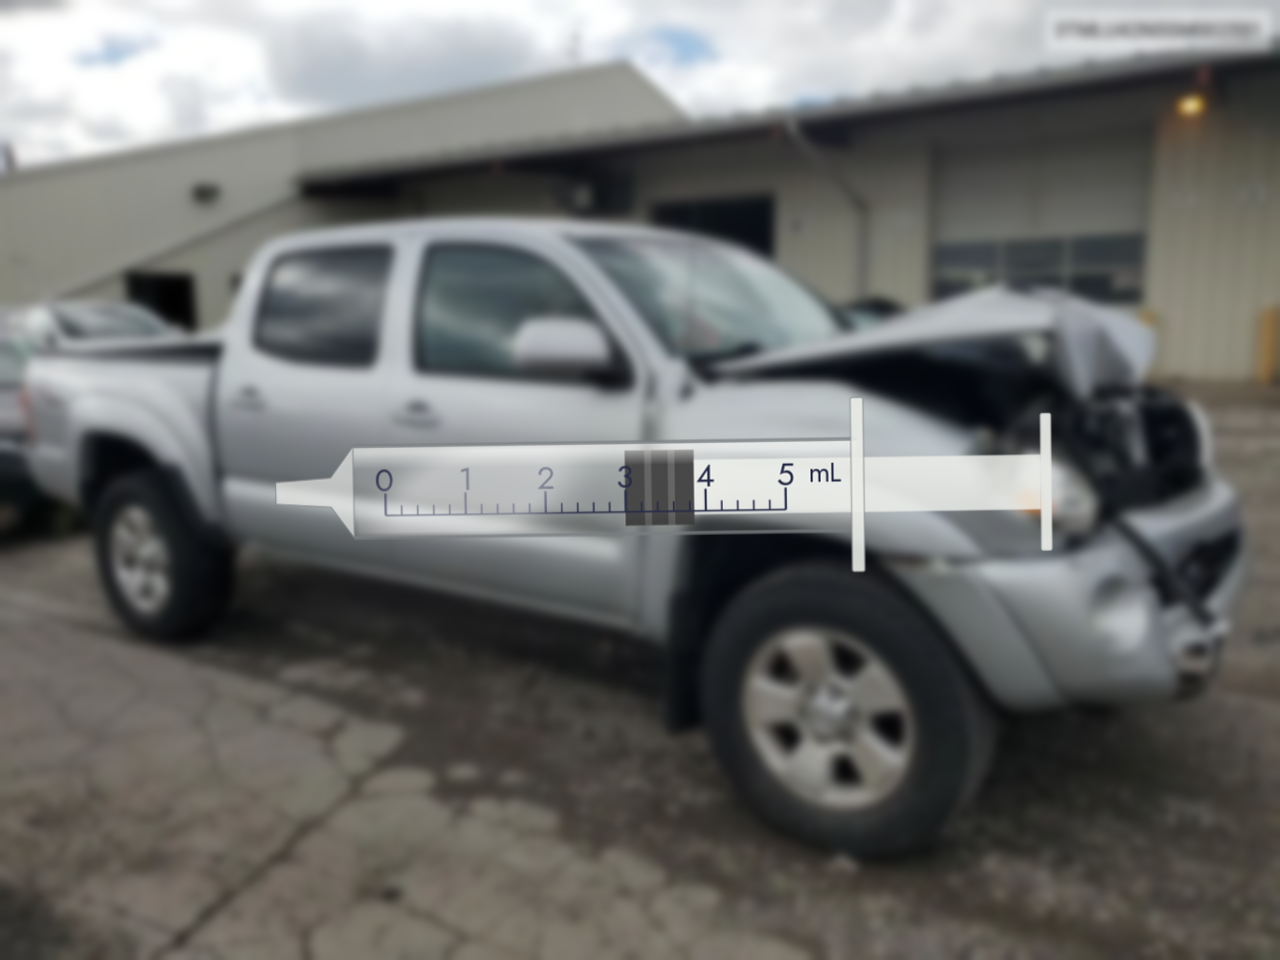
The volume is 3 mL
